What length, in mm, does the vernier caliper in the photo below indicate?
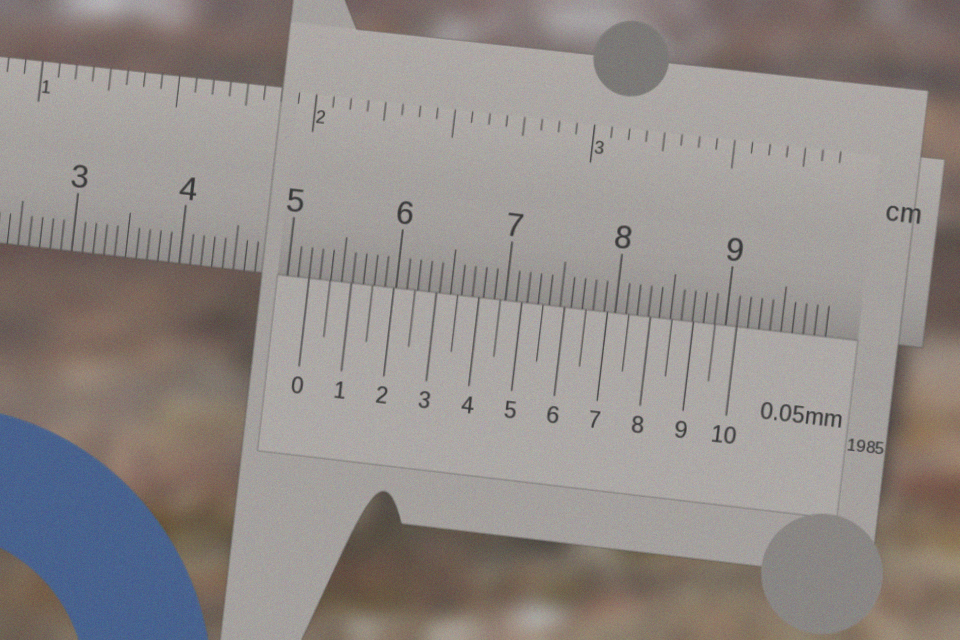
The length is 52.0 mm
